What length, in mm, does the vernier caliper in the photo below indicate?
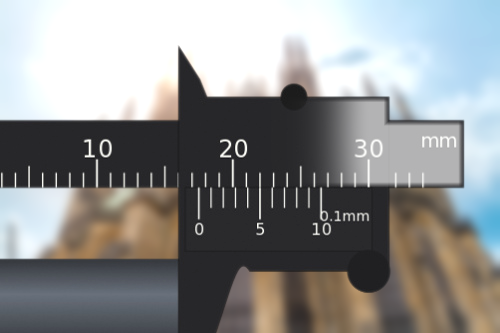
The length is 17.5 mm
